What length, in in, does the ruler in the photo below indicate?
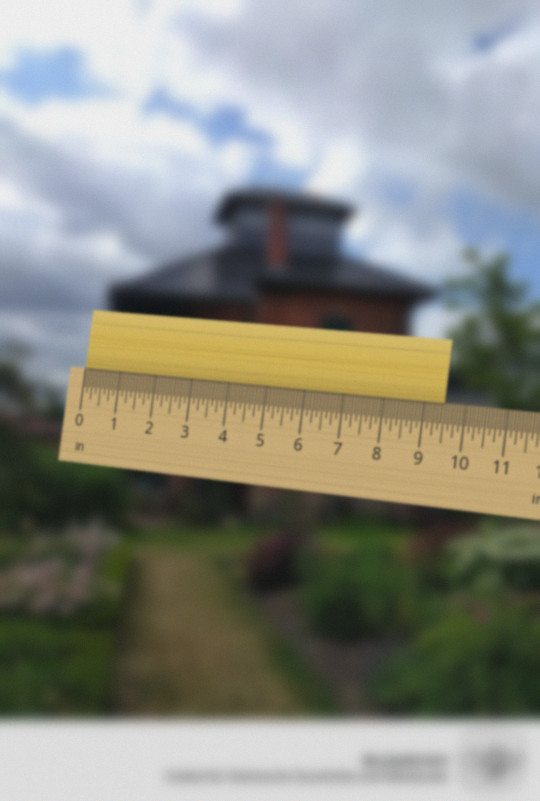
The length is 9.5 in
